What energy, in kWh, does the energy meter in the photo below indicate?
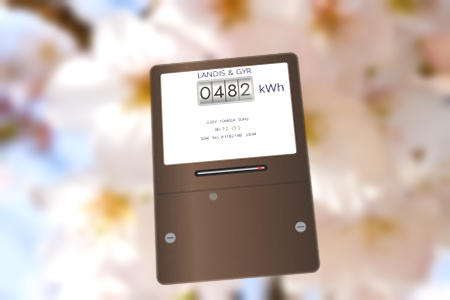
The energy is 482 kWh
